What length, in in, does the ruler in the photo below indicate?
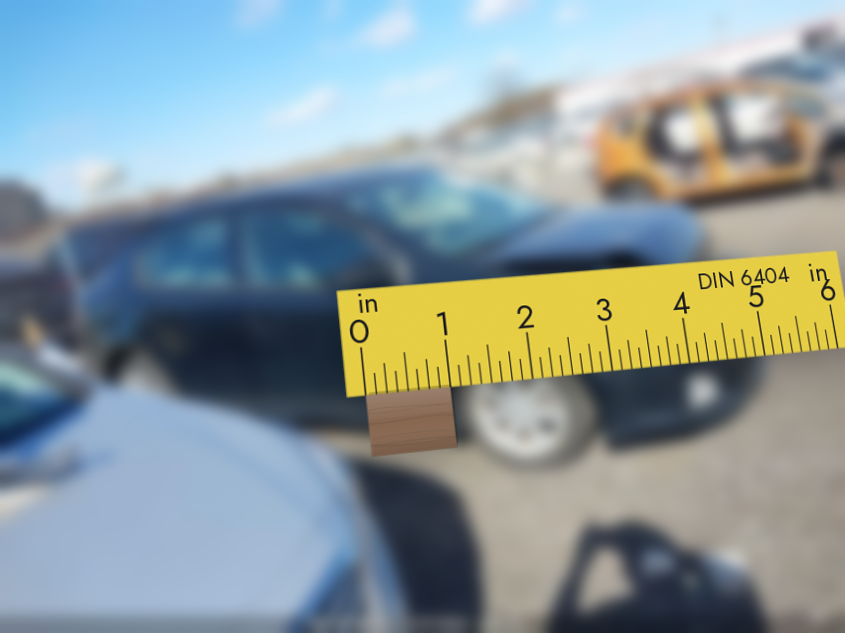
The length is 1 in
